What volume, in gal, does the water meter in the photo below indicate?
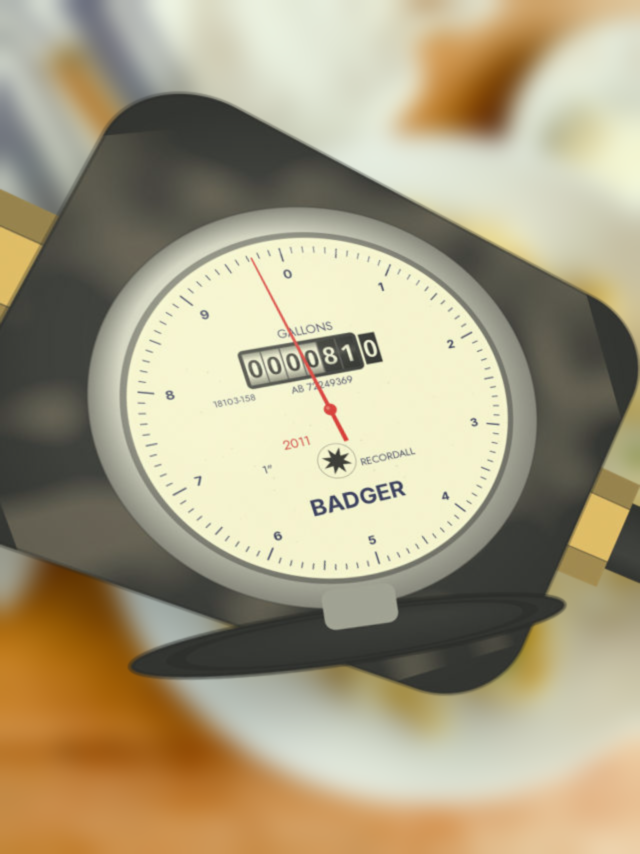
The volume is 809.7 gal
